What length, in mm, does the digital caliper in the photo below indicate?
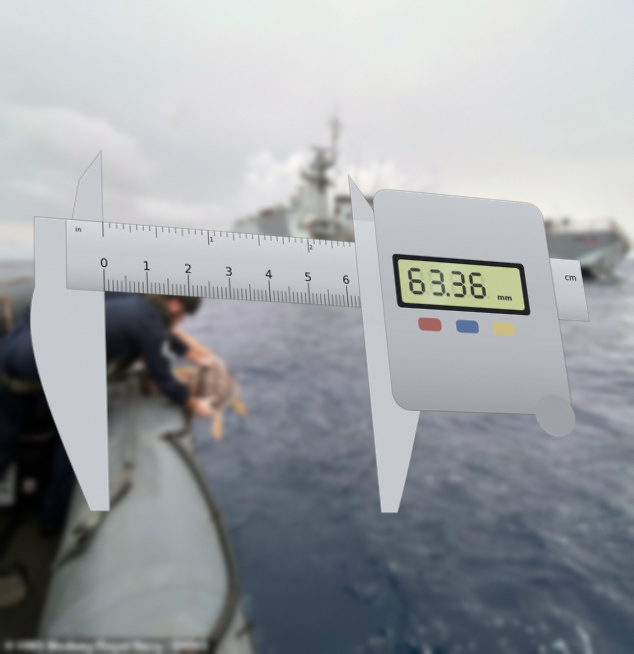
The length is 63.36 mm
